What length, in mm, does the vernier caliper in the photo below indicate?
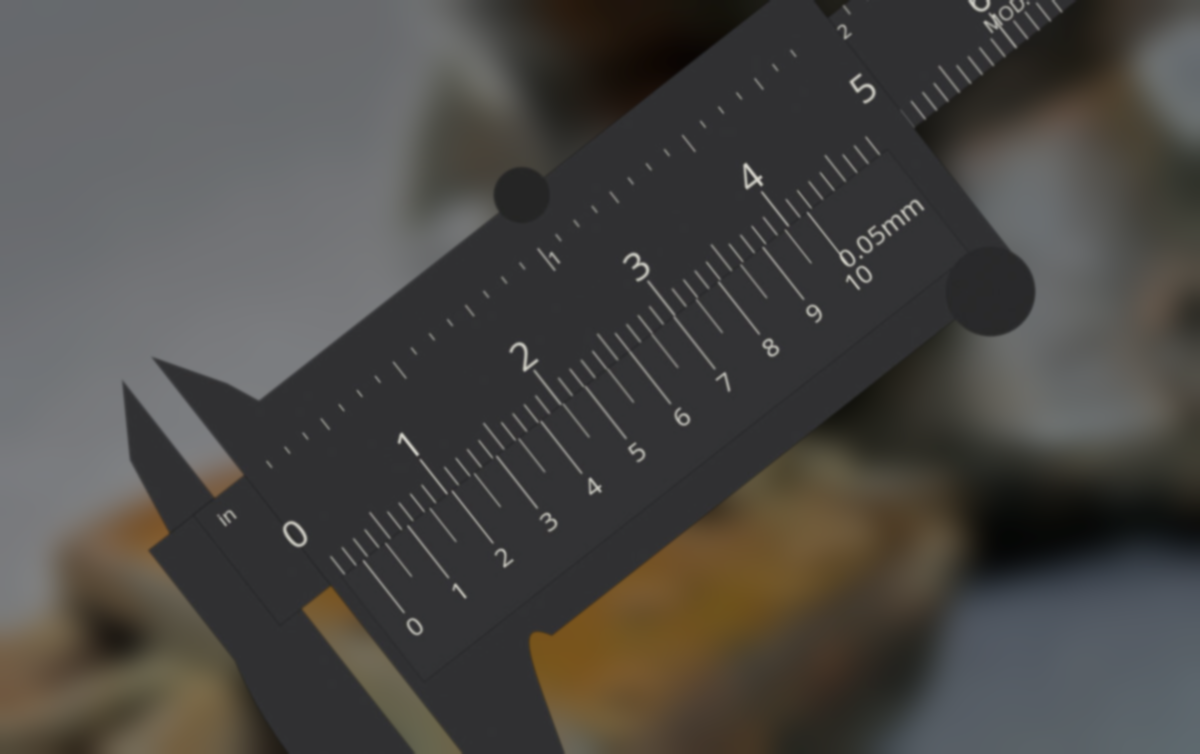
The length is 2.6 mm
